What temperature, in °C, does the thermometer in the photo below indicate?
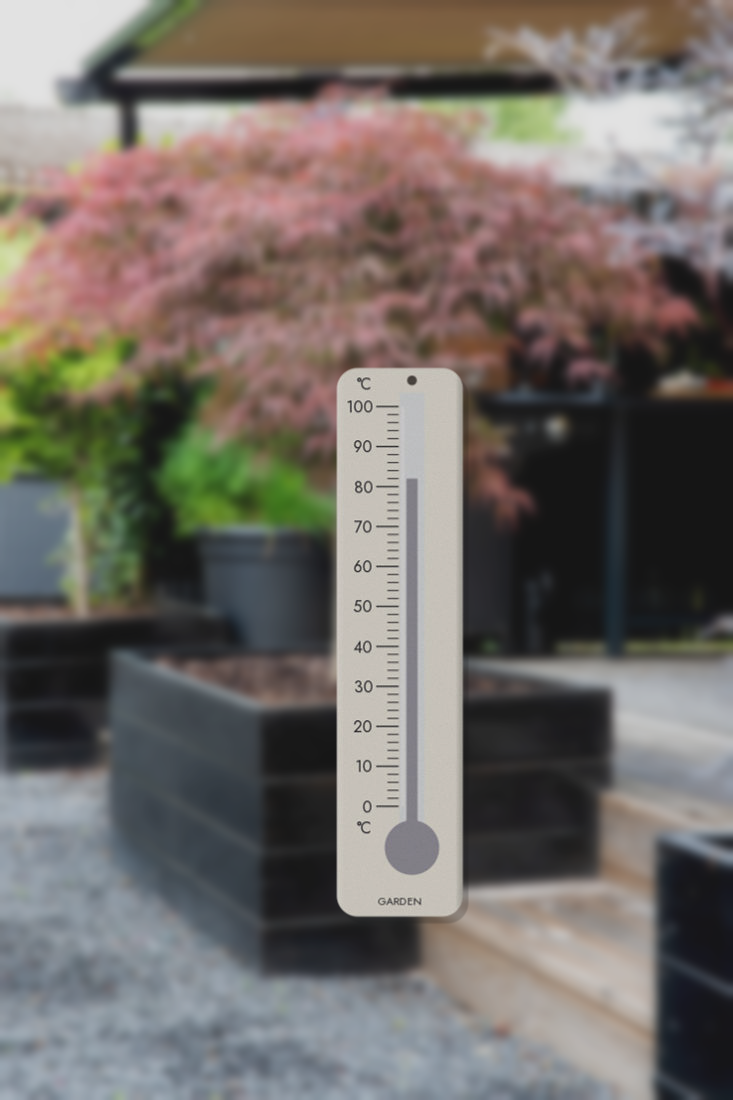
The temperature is 82 °C
